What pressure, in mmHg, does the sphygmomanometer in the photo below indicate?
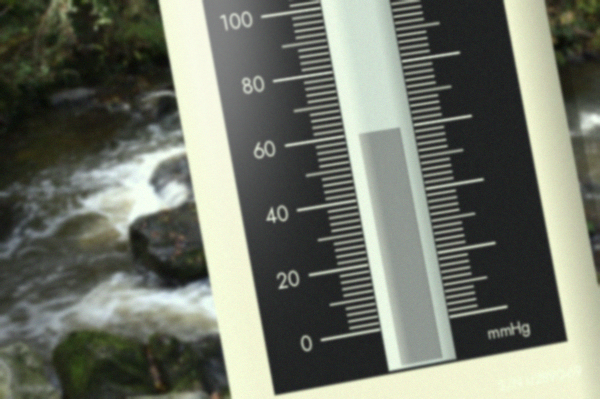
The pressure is 60 mmHg
